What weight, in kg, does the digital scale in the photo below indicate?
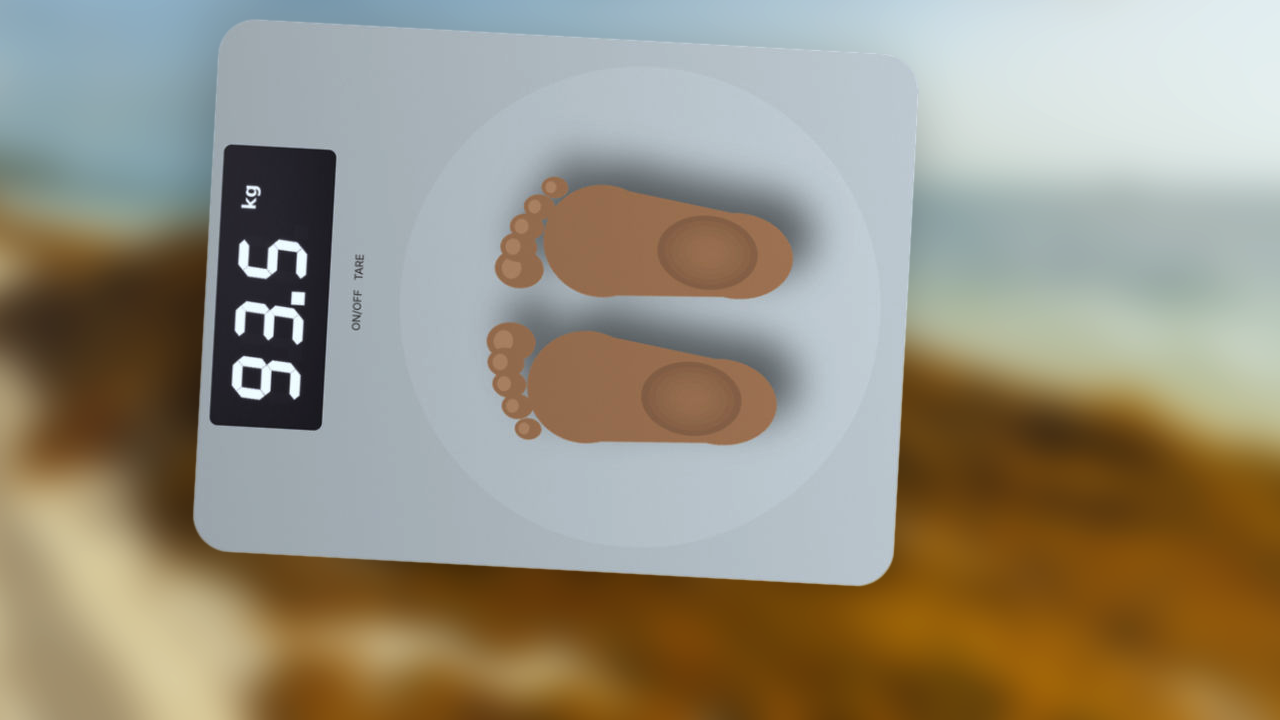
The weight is 93.5 kg
